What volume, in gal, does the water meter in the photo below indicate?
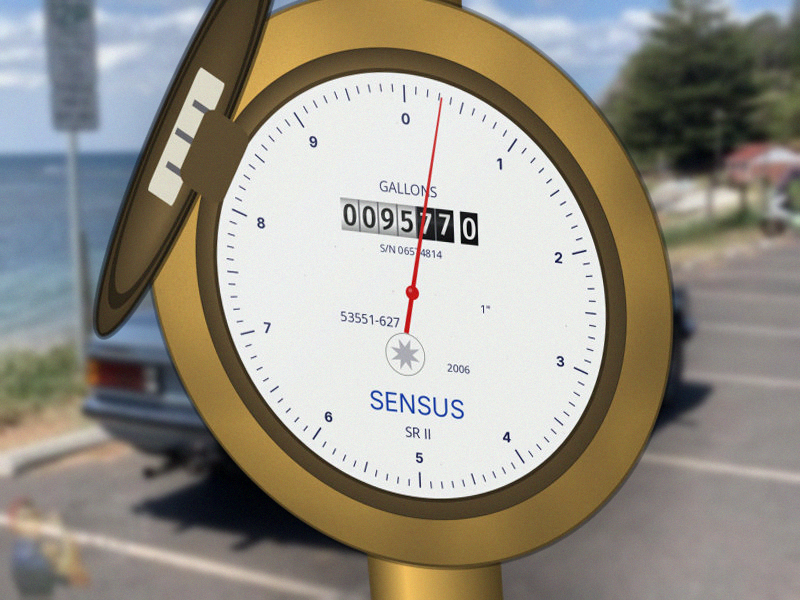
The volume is 95770.3 gal
